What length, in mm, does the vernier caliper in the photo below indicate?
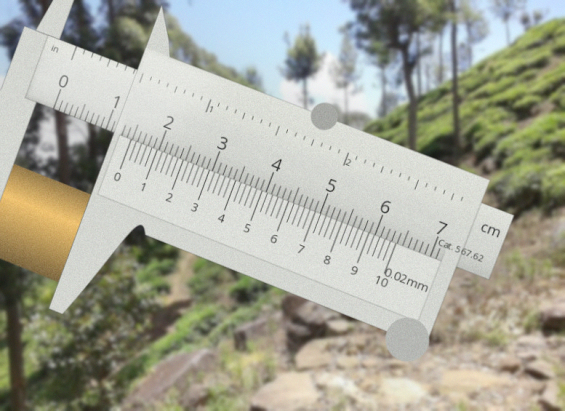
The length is 14.8 mm
